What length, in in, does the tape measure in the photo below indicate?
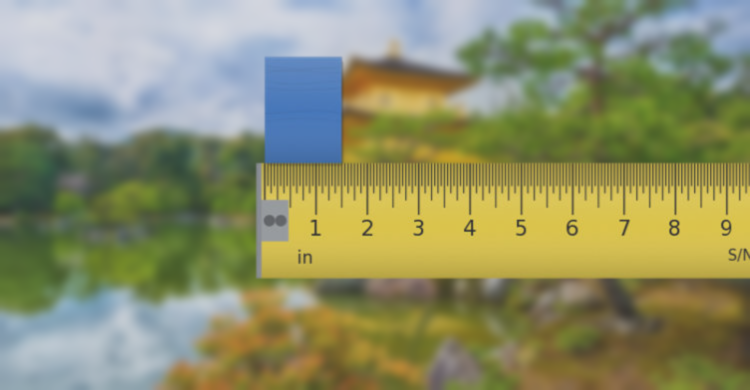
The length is 1.5 in
